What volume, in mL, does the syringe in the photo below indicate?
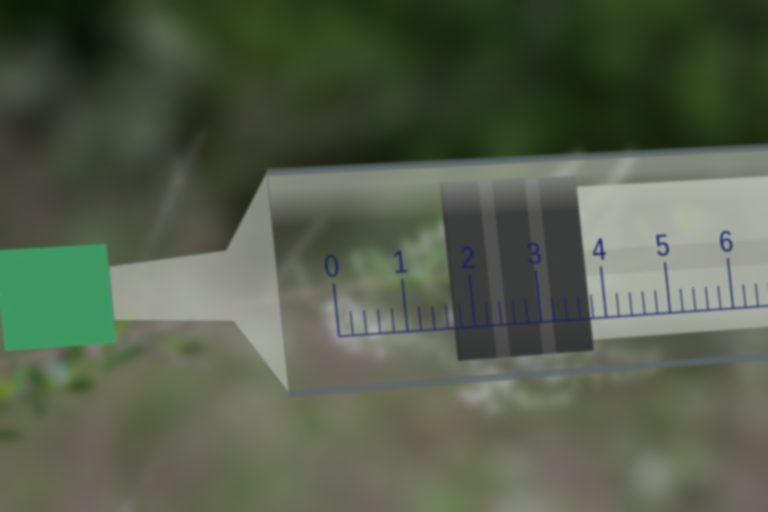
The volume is 1.7 mL
